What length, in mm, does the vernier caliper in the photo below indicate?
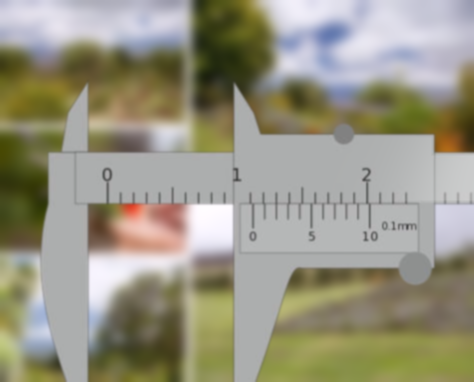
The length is 11.2 mm
